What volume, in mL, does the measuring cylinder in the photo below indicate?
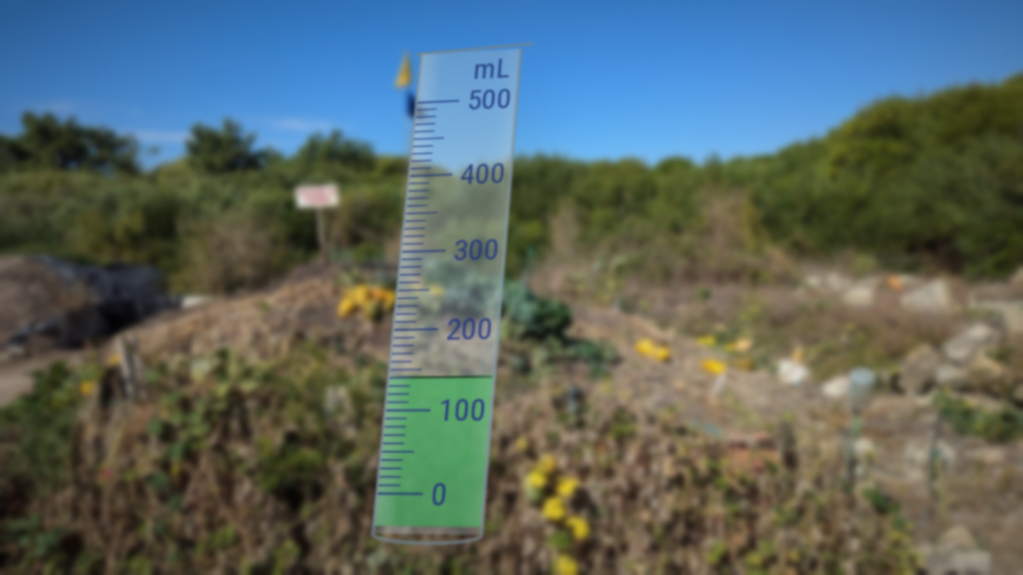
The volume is 140 mL
